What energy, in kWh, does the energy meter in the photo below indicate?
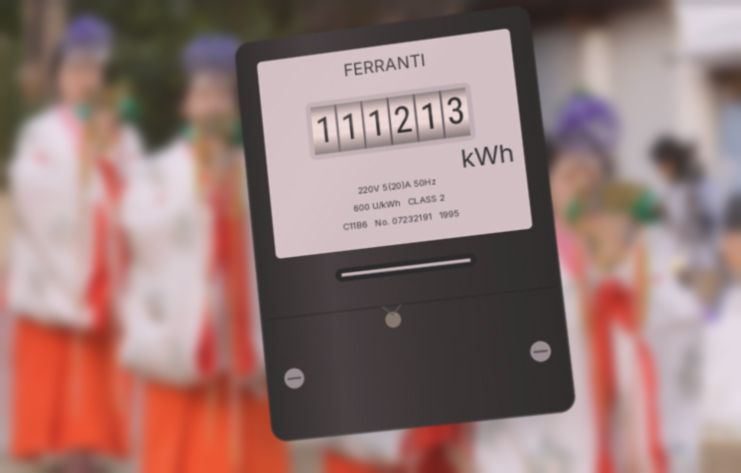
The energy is 111213 kWh
